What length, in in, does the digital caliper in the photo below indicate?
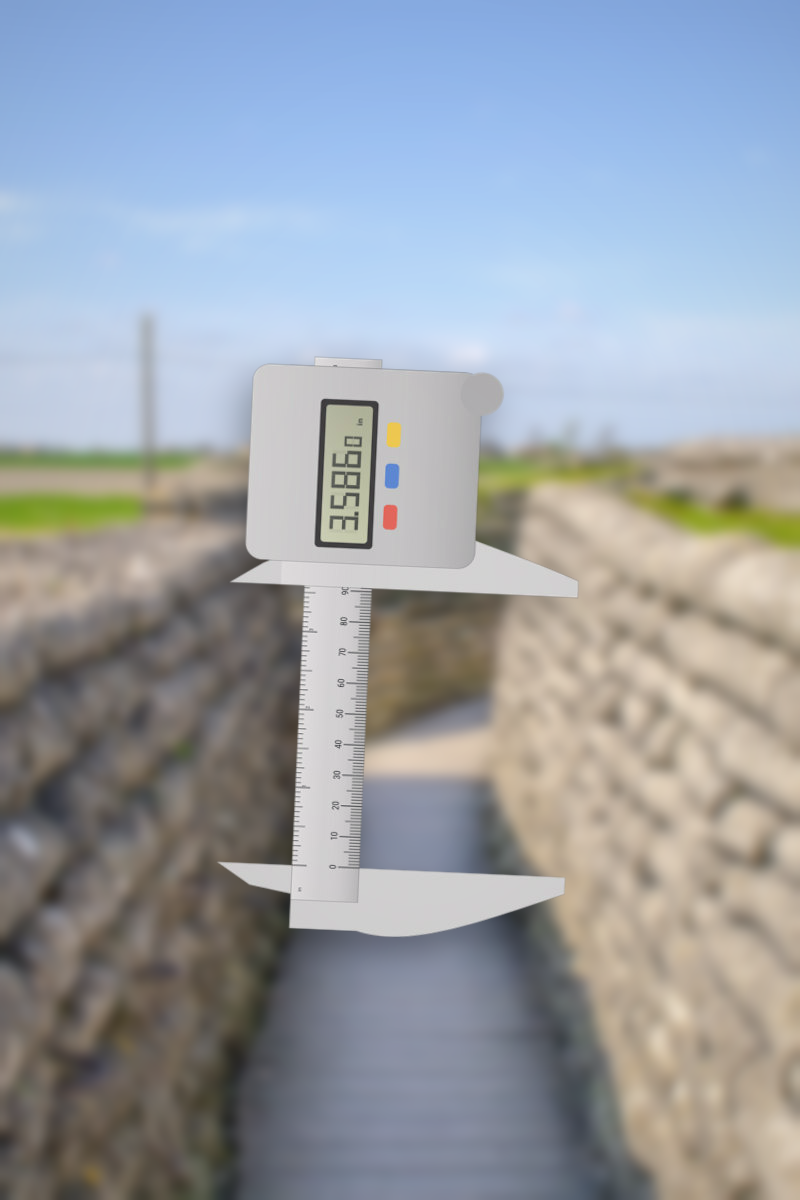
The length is 3.5860 in
